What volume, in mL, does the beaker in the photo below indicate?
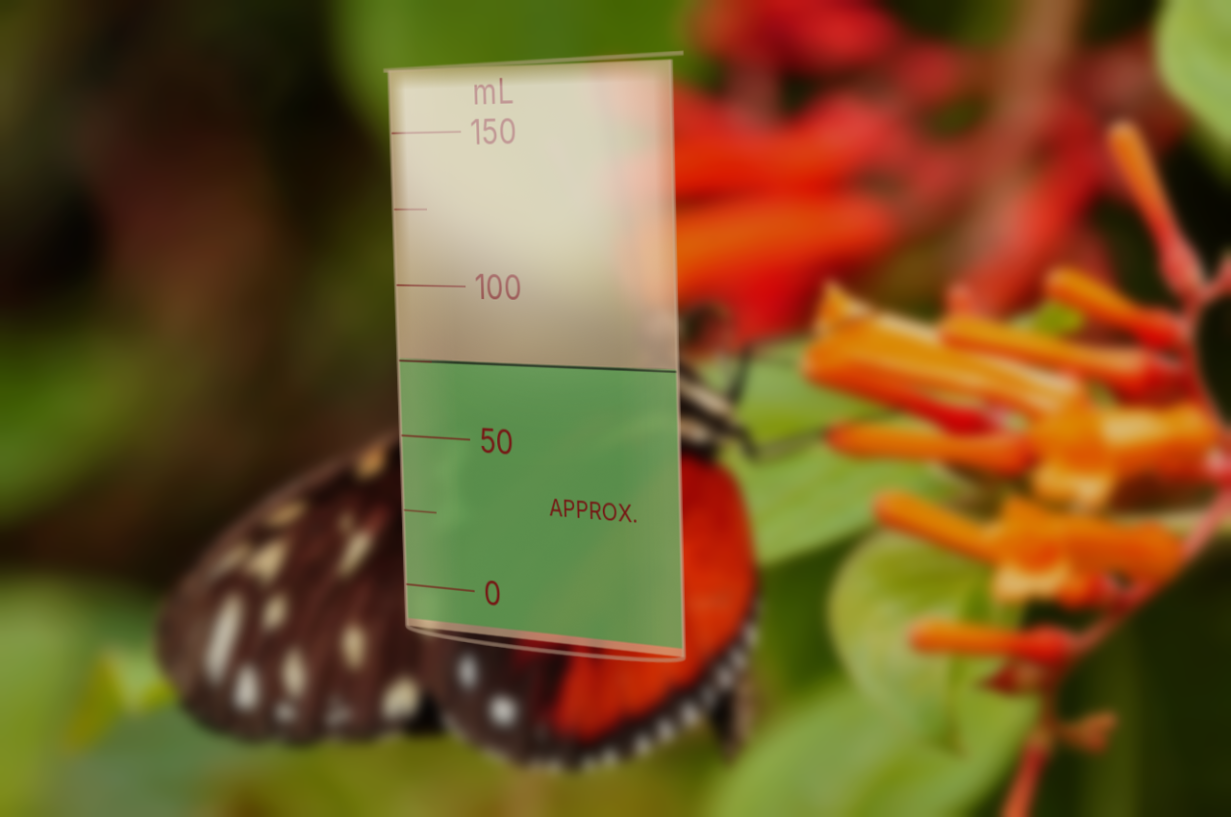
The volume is 75 mL
